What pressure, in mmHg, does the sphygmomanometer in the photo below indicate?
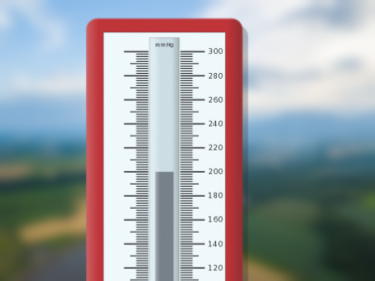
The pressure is 200 mmHg
